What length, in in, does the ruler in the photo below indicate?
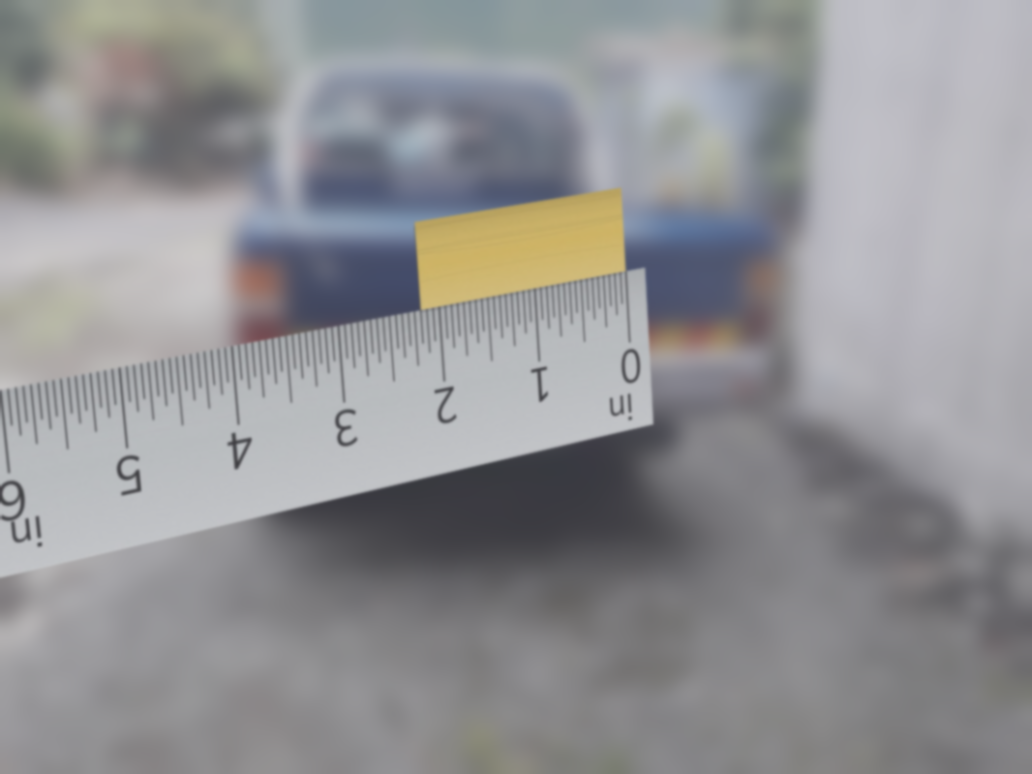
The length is 2.1875 in
